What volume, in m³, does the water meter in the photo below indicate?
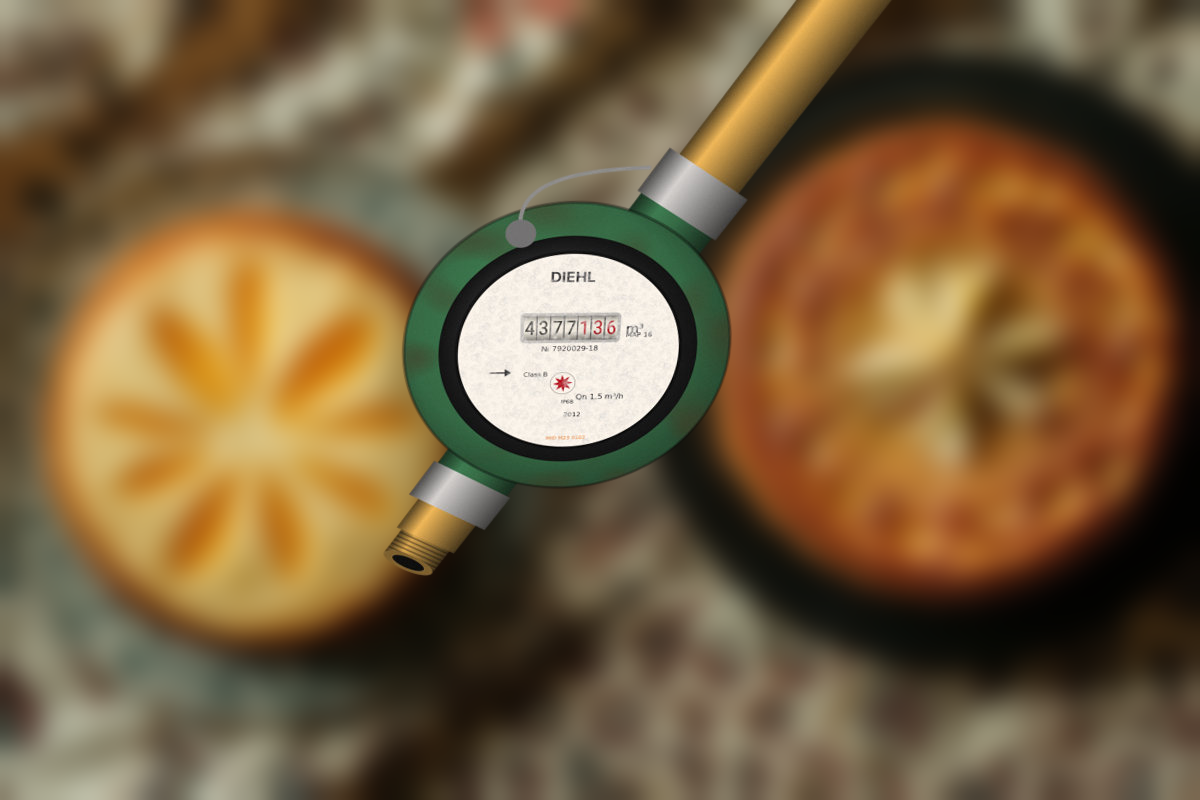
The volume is 4377.136 m³
